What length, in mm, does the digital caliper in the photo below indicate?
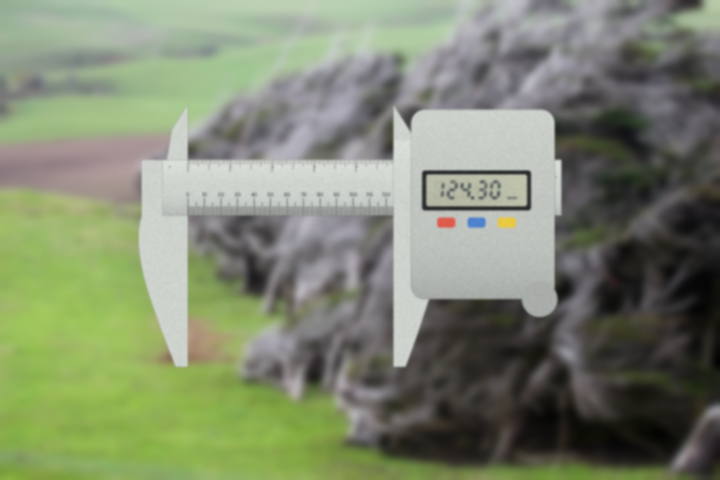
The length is 124.30 mm
